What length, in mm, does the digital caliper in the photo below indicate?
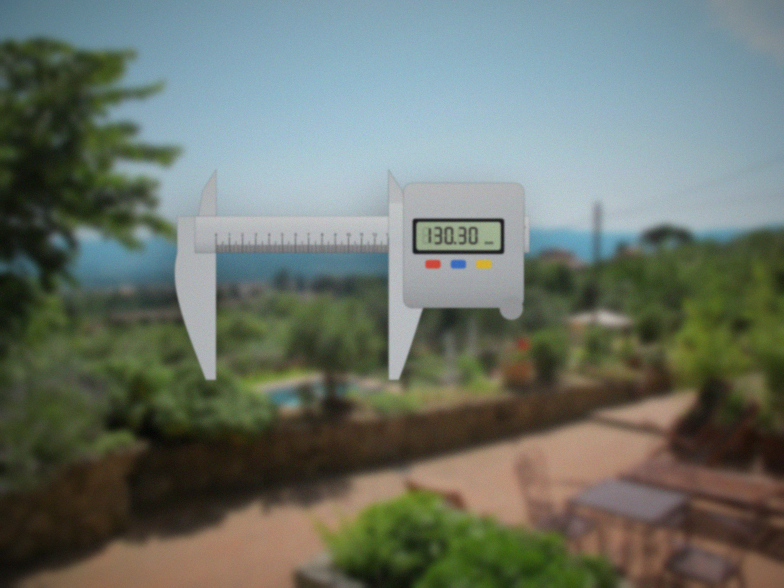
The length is 130.30 mm
